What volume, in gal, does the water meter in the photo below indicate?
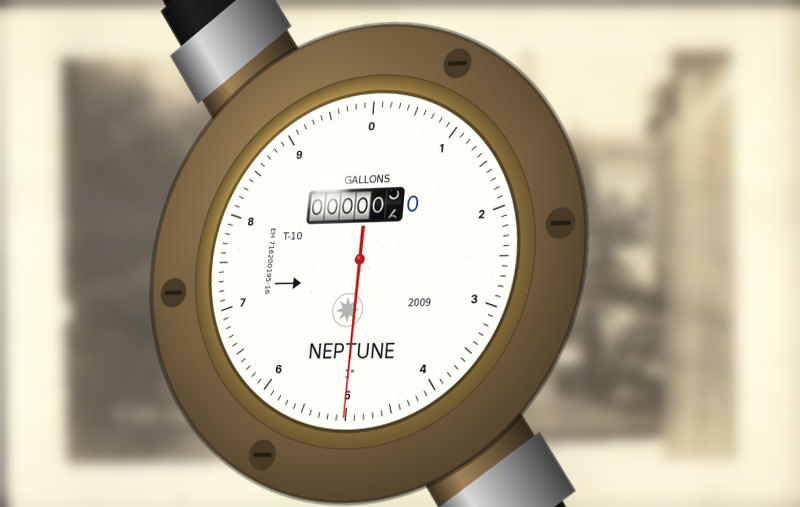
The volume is 55.0 gal
